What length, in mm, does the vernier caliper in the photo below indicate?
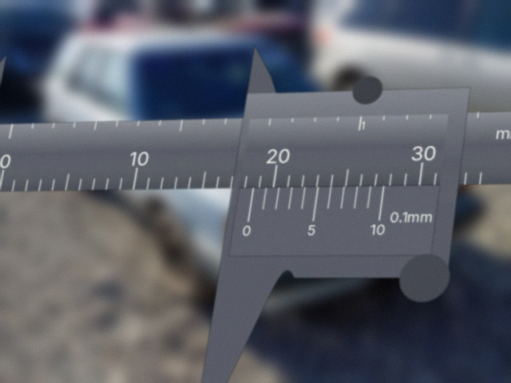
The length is 18.6 mm
